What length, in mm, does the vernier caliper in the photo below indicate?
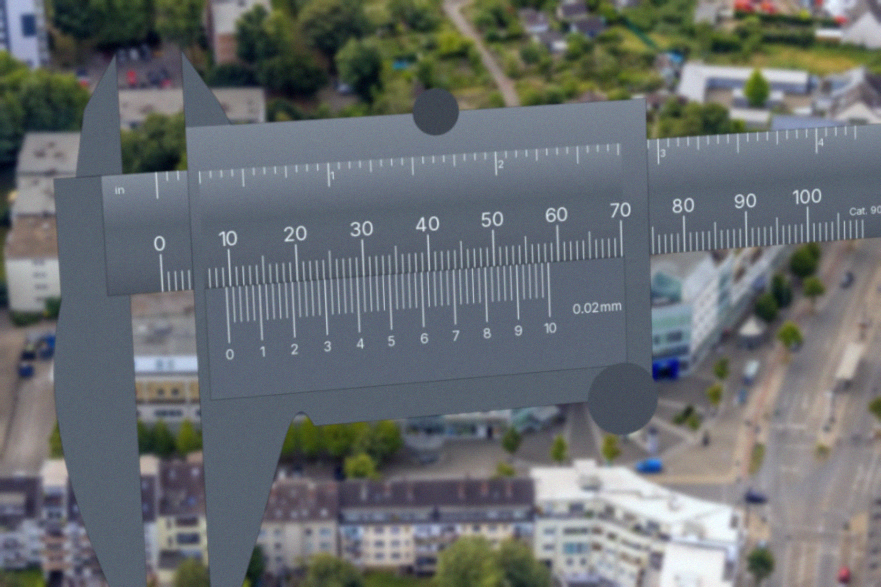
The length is 9.4 mm
